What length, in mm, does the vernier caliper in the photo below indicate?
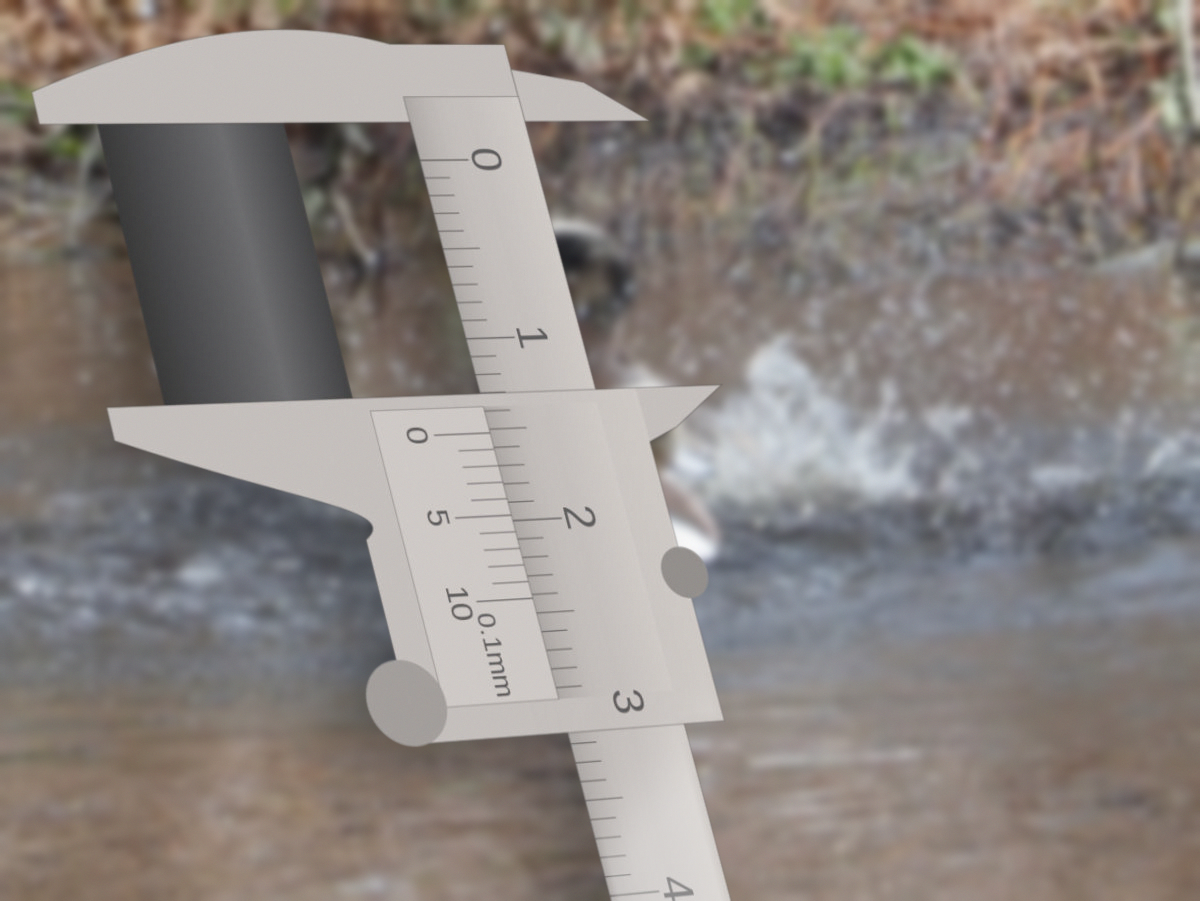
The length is 15.2 mm
